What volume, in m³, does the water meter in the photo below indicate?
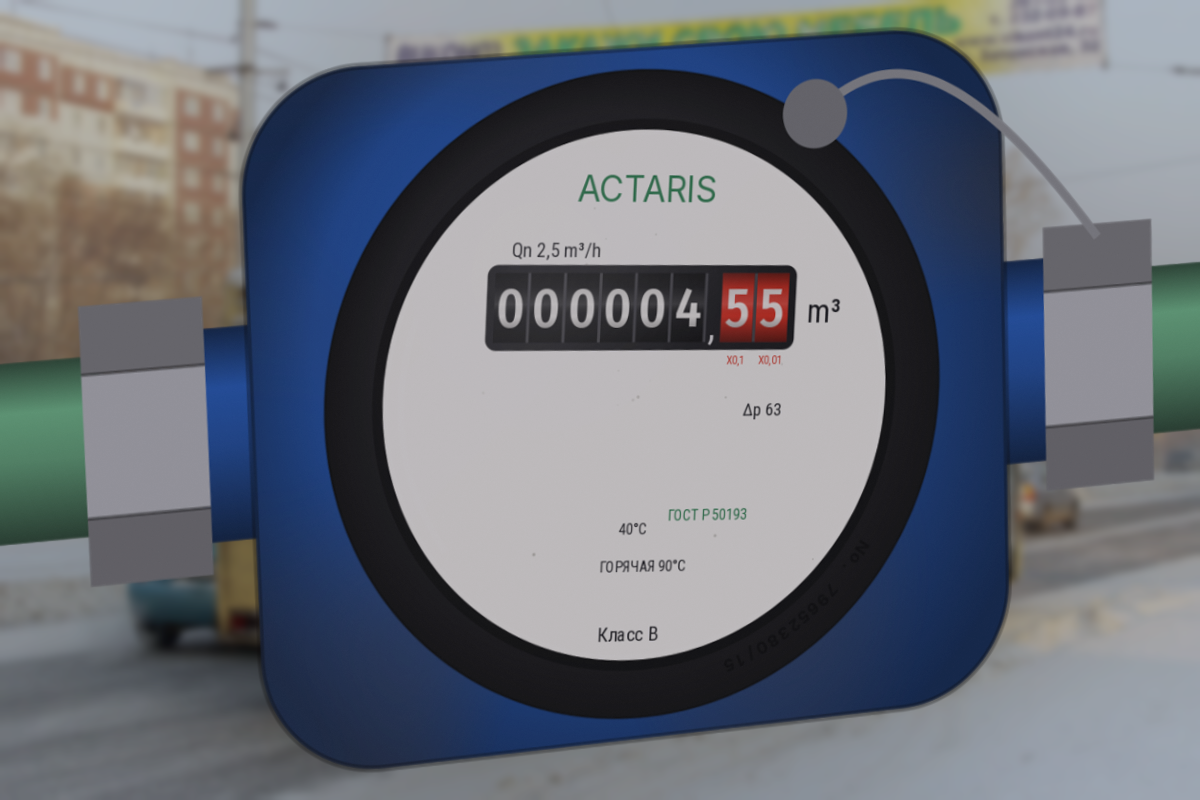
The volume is 4.55 m³
